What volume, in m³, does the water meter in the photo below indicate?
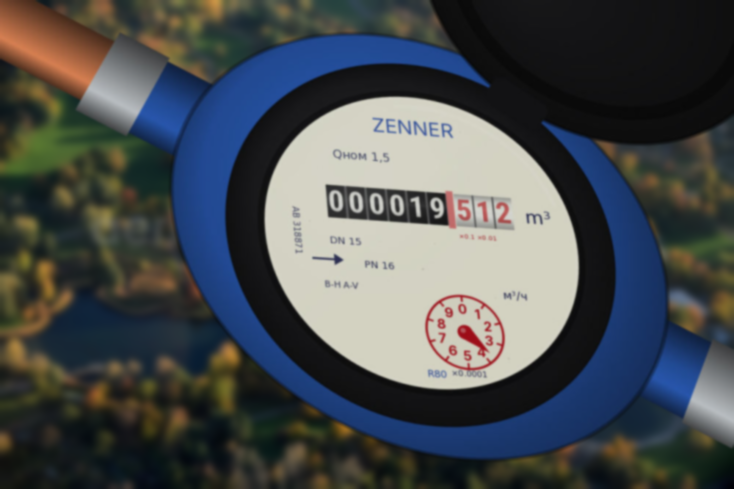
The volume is 19.5123 m³
